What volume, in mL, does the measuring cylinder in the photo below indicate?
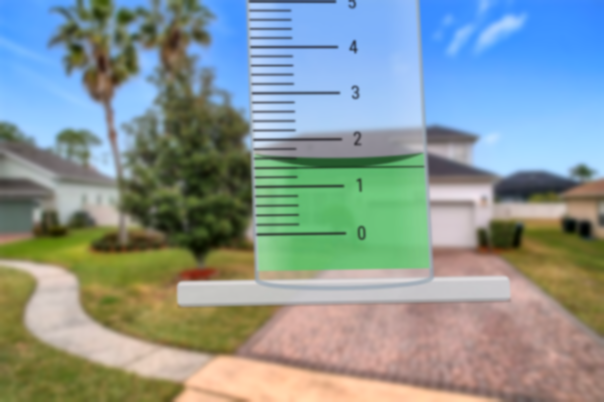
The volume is 1.4 mL
